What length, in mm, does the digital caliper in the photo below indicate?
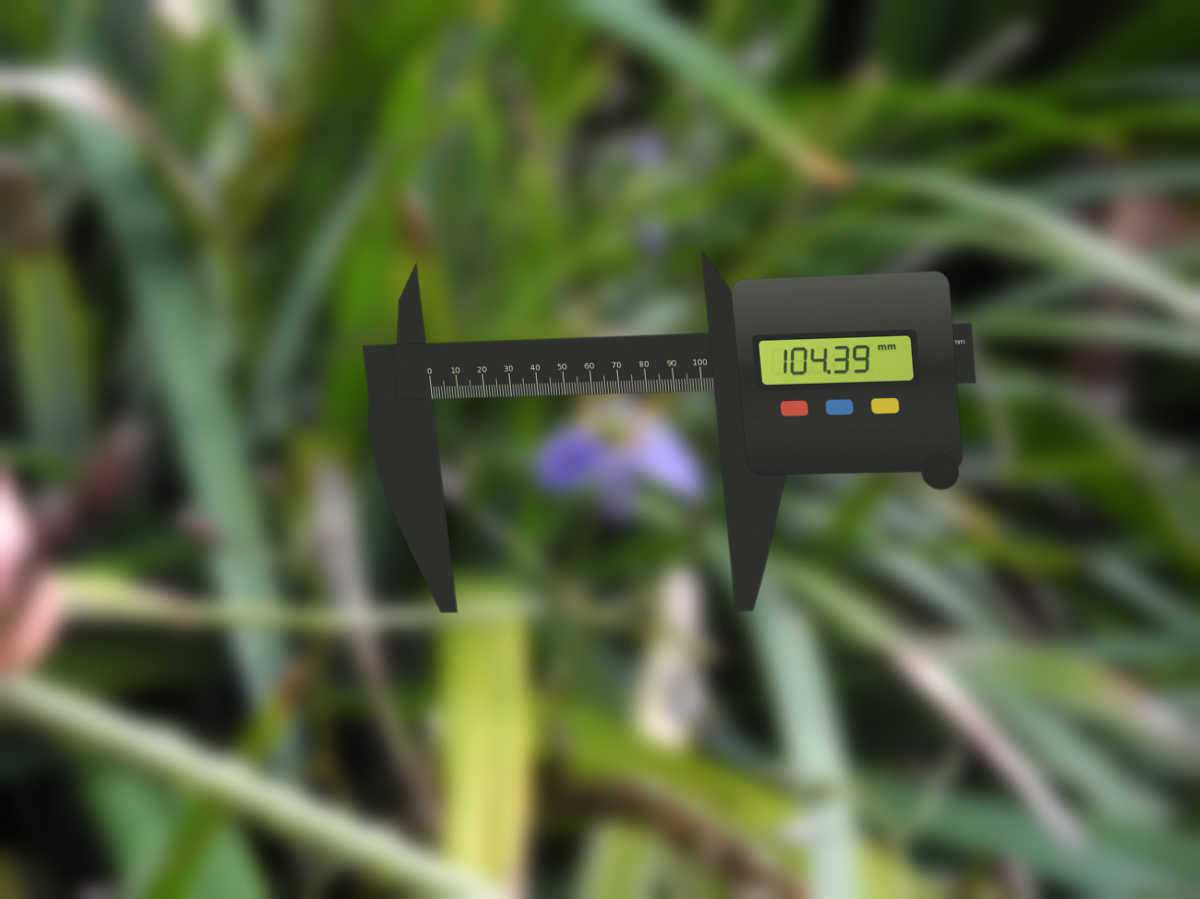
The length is 104.39 mm
